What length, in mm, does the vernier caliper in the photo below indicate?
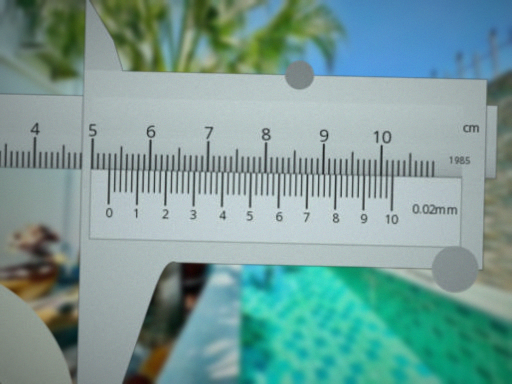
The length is 53.0 mm
